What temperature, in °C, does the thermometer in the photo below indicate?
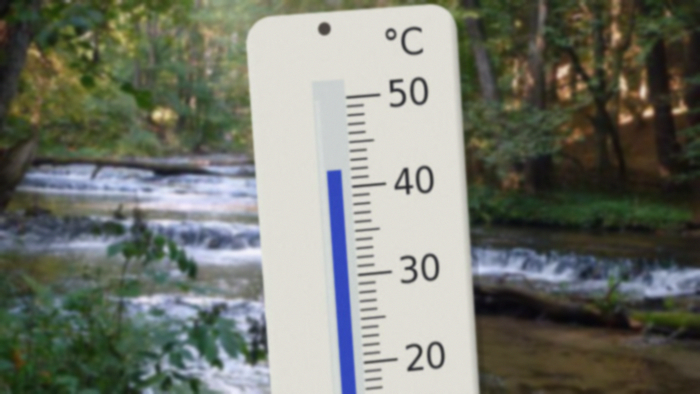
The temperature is 42 °C
